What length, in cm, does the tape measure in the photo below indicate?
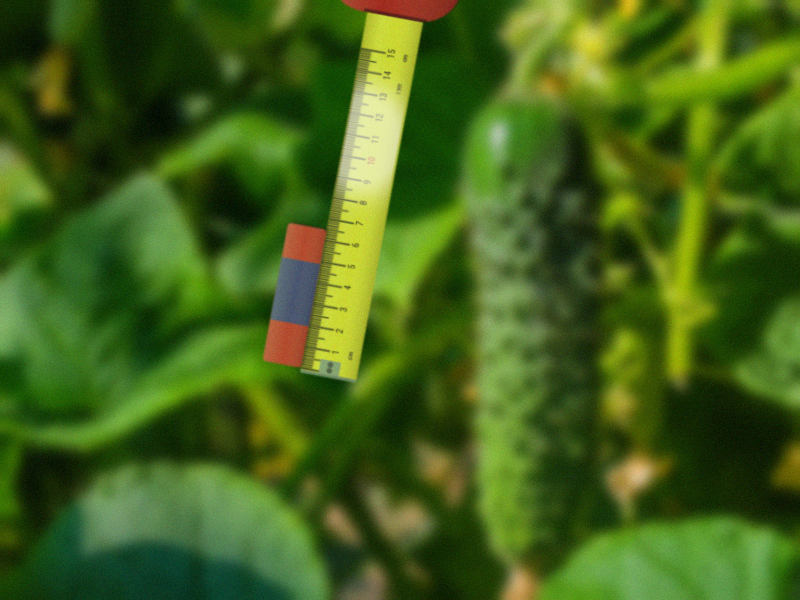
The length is 6.5 cm
